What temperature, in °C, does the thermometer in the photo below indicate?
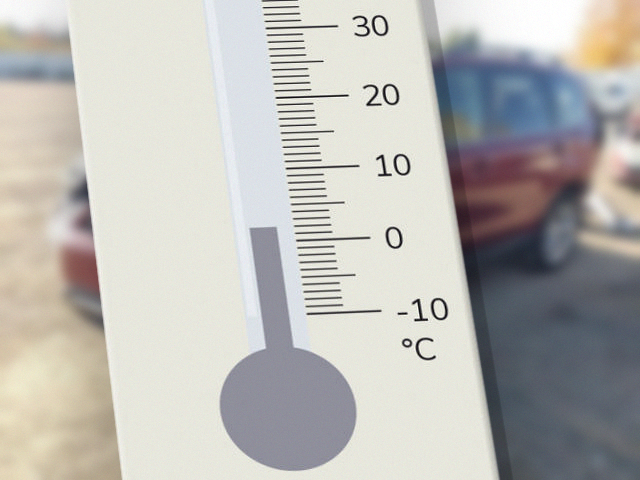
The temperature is 2 °C
